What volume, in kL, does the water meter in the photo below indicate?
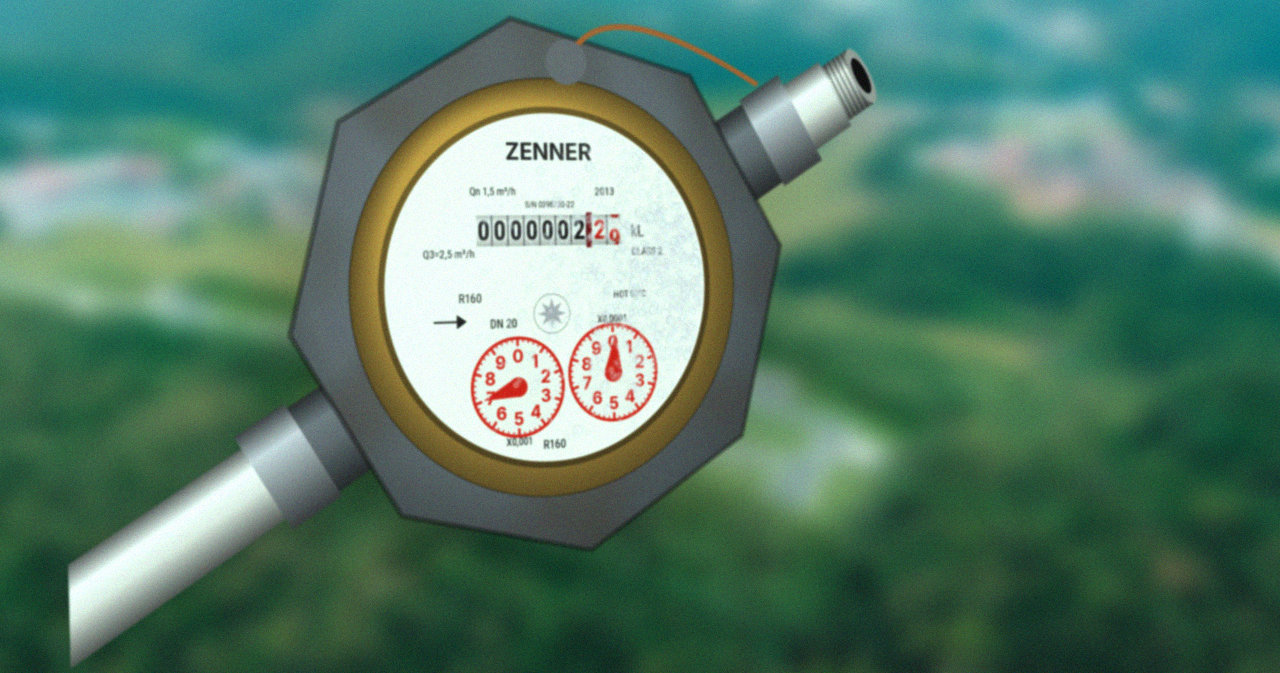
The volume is 2.2870 kL
